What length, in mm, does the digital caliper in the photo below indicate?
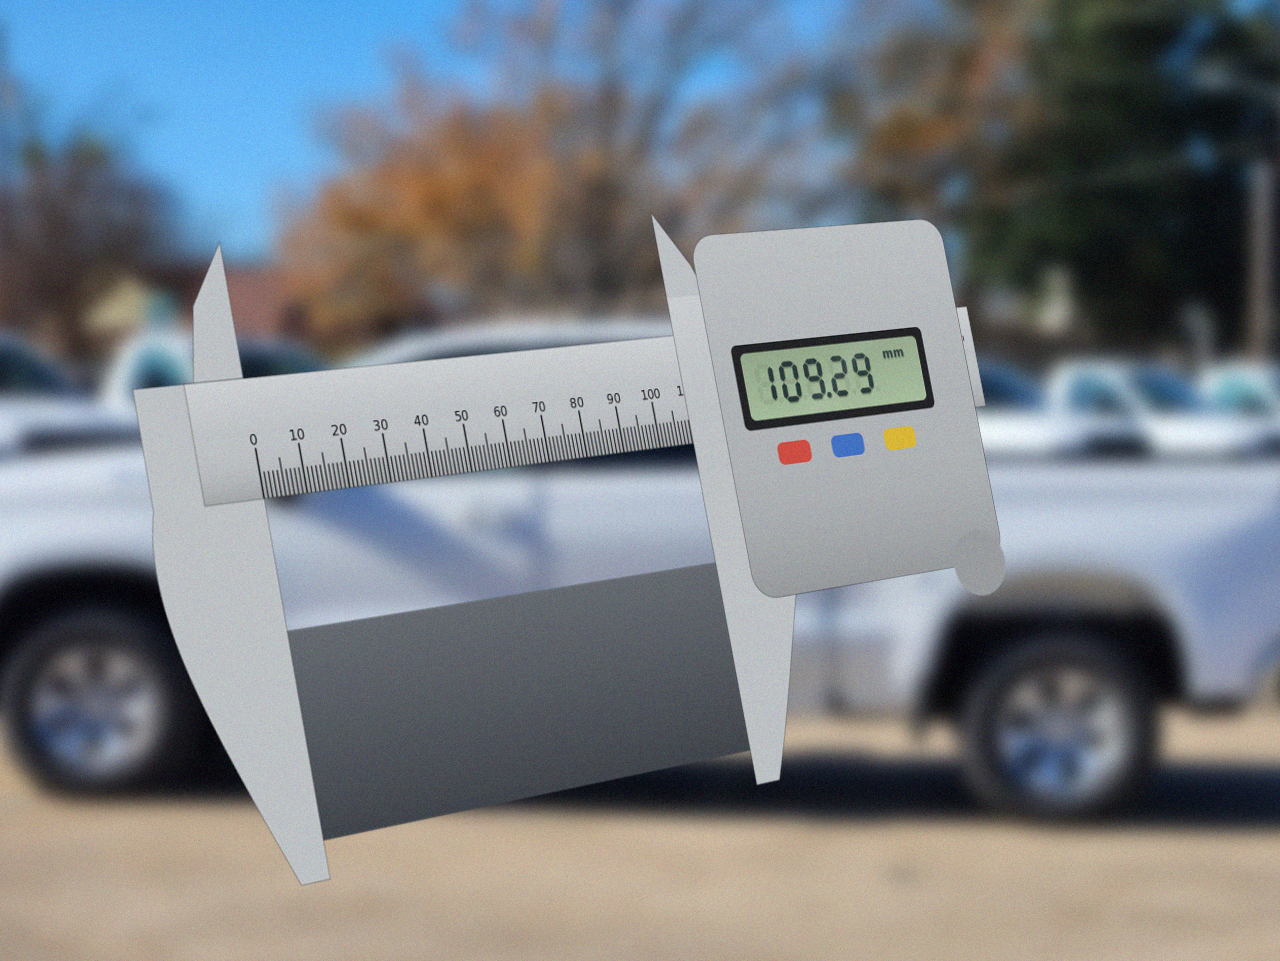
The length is 109.29 mm
